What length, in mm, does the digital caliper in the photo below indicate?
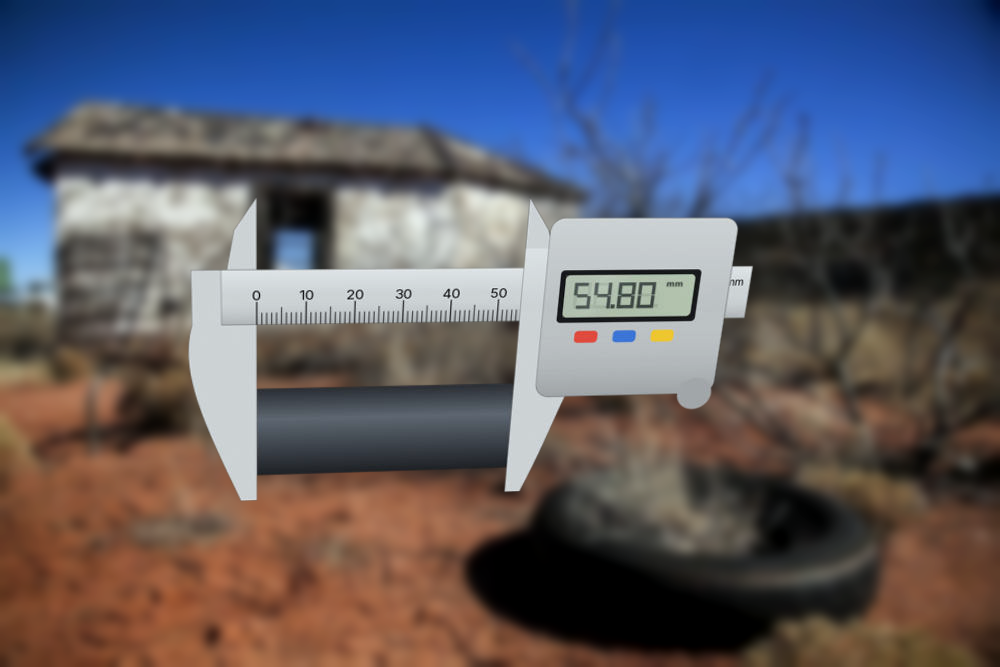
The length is 54.80 mm
